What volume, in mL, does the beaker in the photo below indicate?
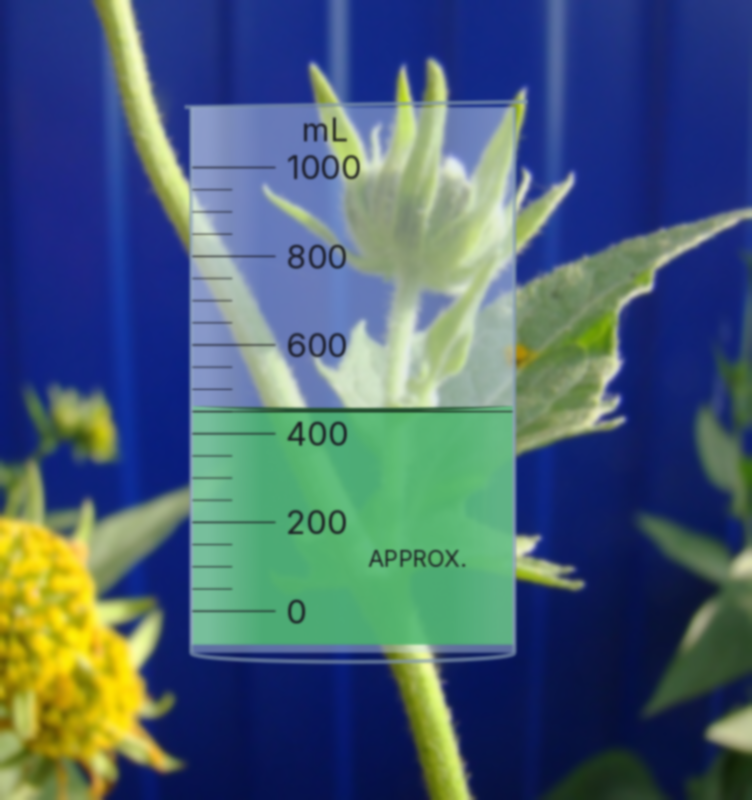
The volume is 450 mL
